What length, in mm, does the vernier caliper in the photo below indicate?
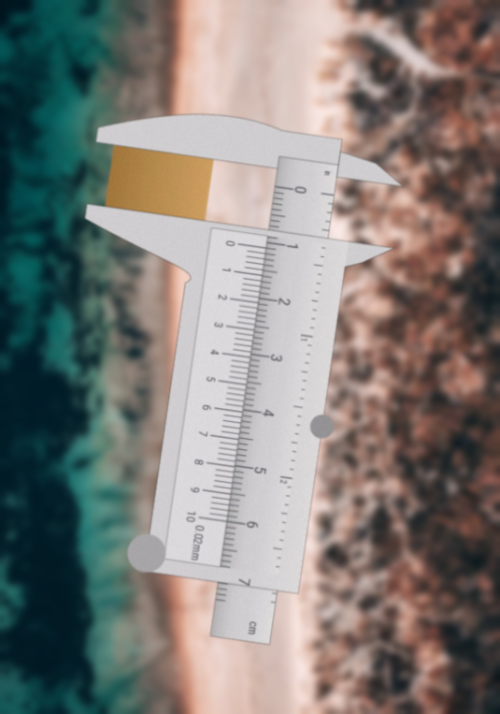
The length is 11.0 mm
